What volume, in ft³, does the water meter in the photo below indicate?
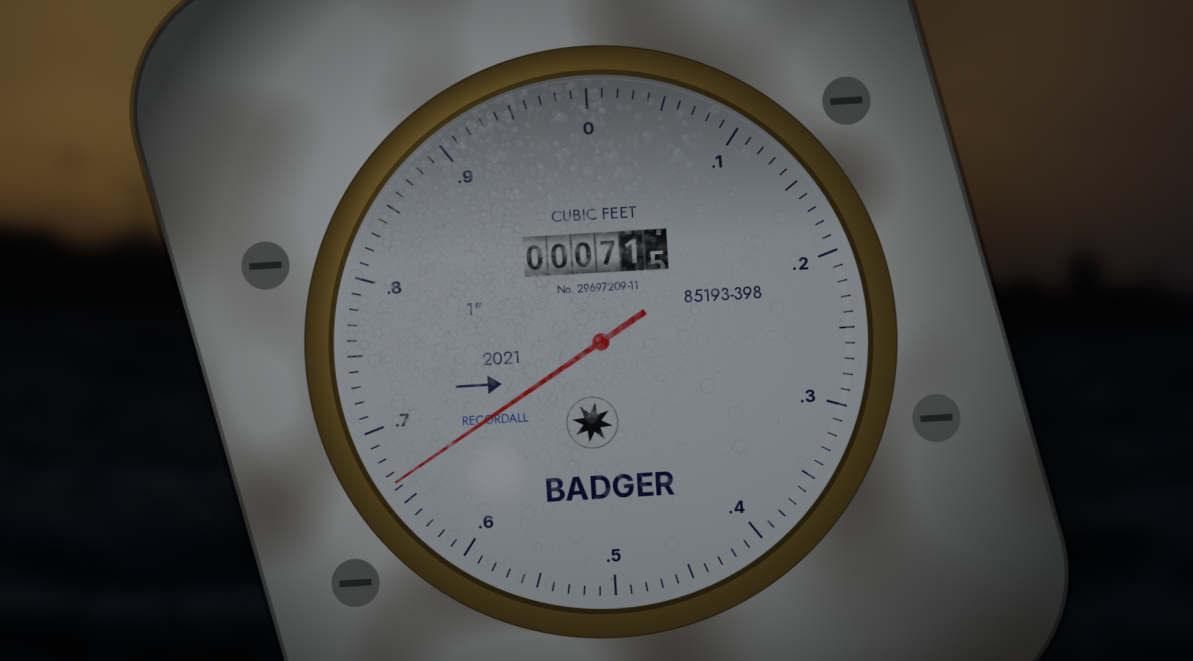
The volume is 714.66 ft³
